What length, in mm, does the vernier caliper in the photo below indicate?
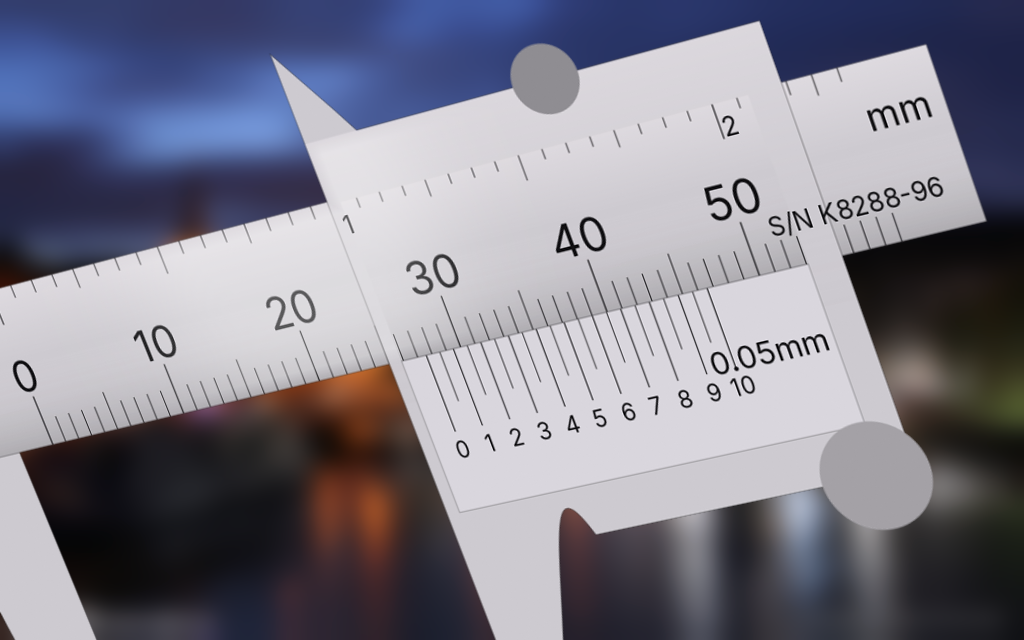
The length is 27.6 mm
